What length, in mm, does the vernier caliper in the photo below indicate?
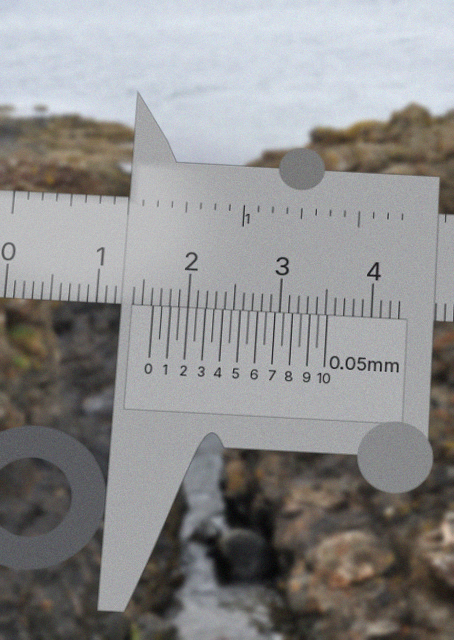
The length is 16.2 mm
